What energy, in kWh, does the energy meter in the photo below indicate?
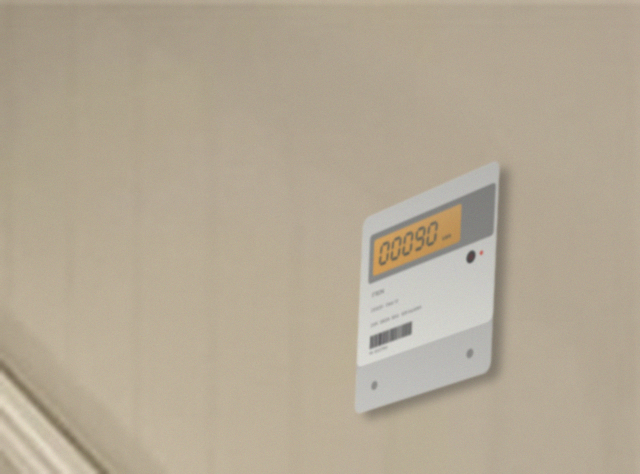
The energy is 90 kWh
